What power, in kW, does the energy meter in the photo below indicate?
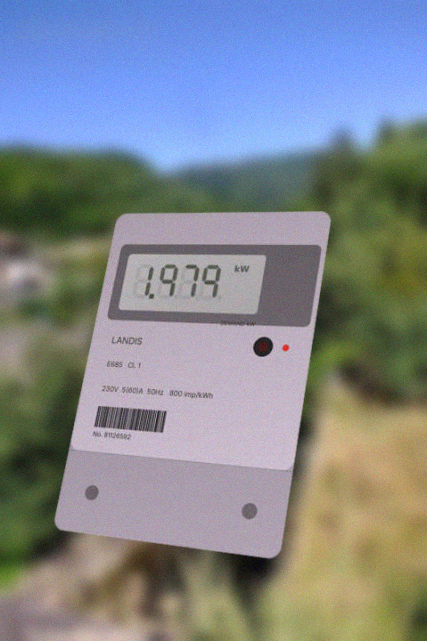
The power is 1.979 kW
